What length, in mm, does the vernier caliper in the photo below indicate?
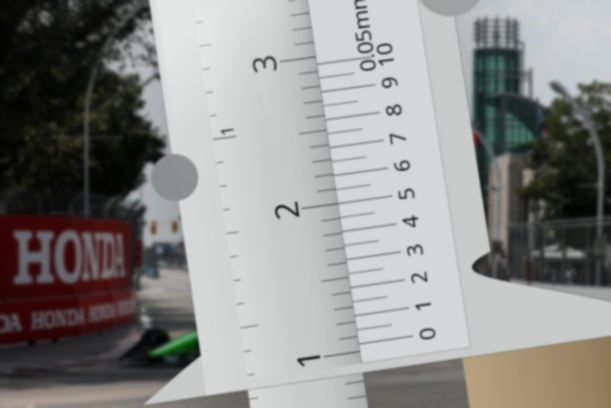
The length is 10.5 mm
